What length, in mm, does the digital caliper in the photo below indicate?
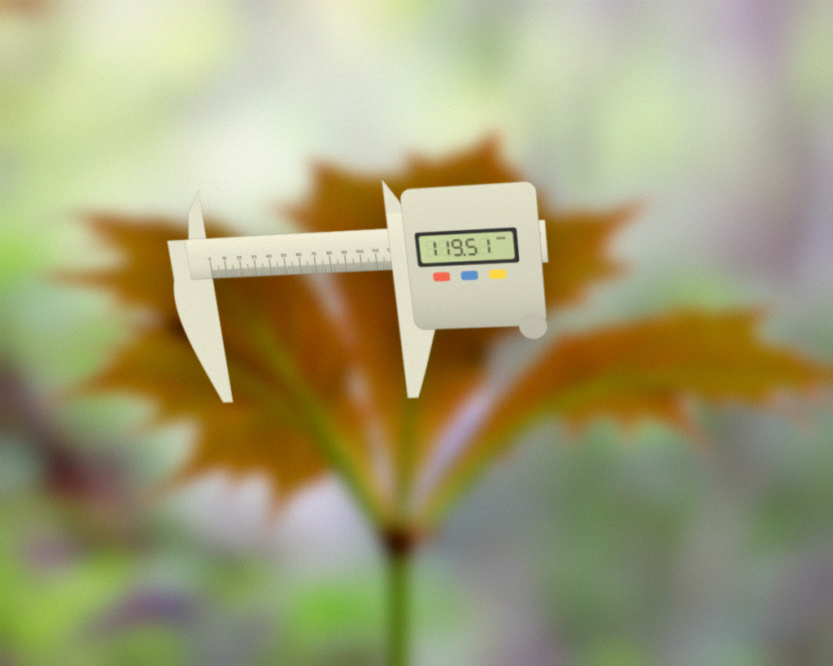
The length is 119.51 mm
